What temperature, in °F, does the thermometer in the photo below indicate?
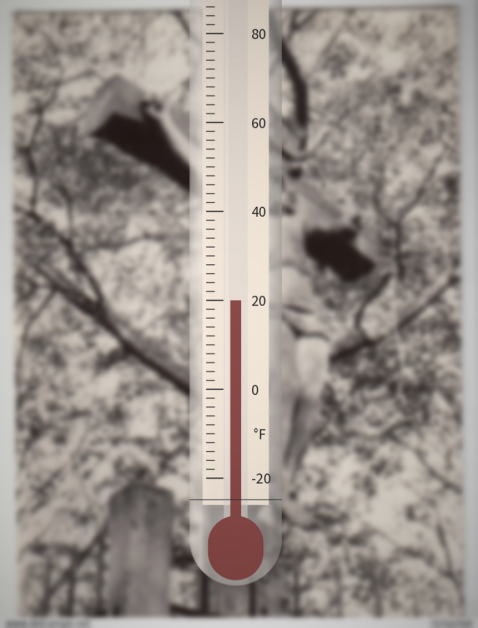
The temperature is 20 °F
